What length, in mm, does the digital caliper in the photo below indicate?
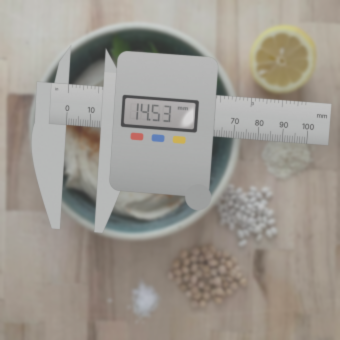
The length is 14.53 mm
